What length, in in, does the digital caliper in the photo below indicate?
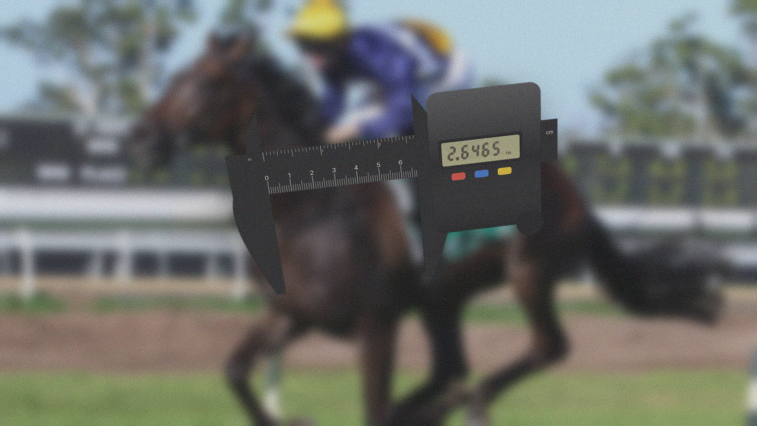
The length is 2.6465 in
